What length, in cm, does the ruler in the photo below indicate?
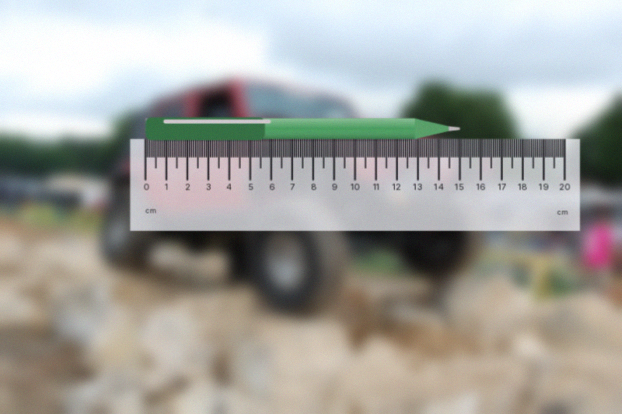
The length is 15 cm
